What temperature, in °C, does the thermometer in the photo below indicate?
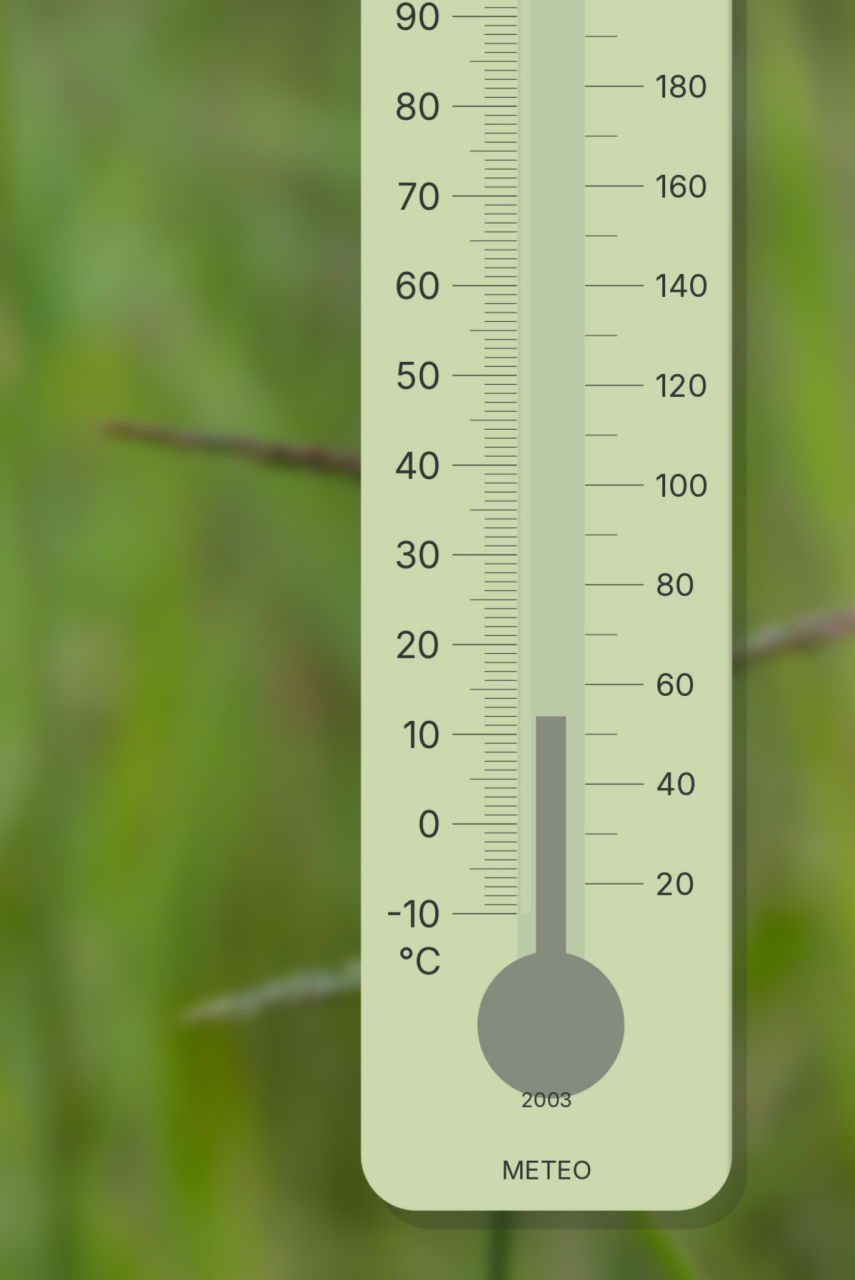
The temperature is 12 °C
